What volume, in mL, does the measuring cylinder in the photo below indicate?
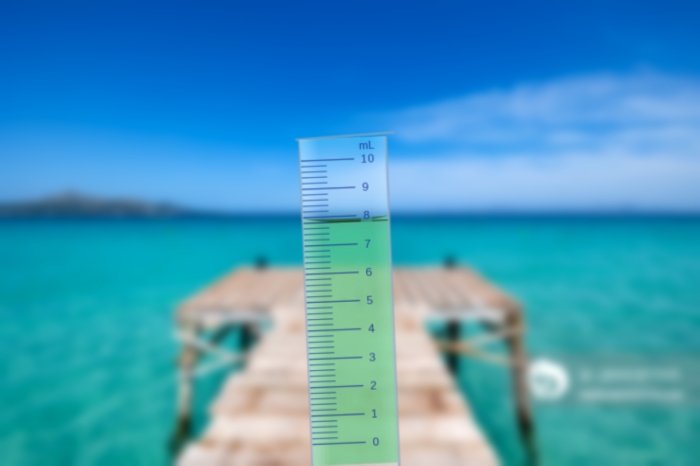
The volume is 7.8 mL
